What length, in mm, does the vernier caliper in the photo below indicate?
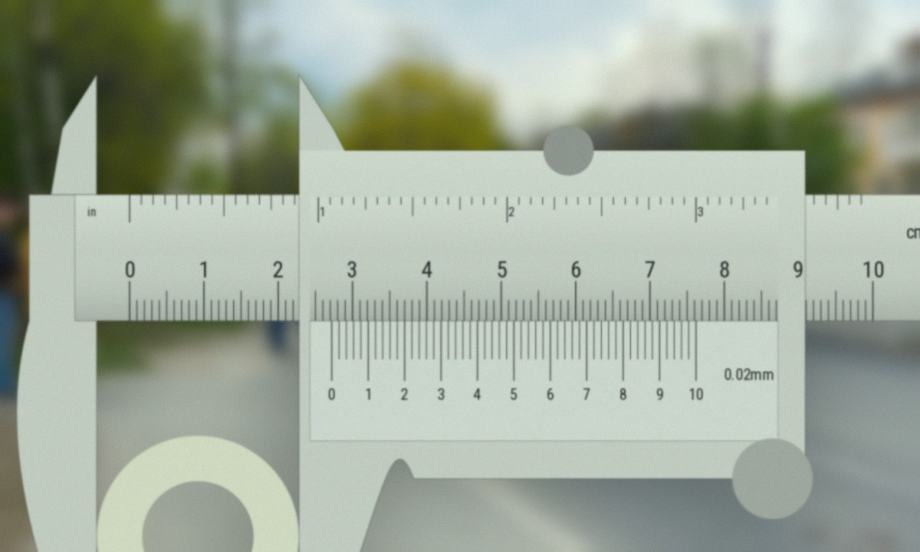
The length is 27.2 mm
